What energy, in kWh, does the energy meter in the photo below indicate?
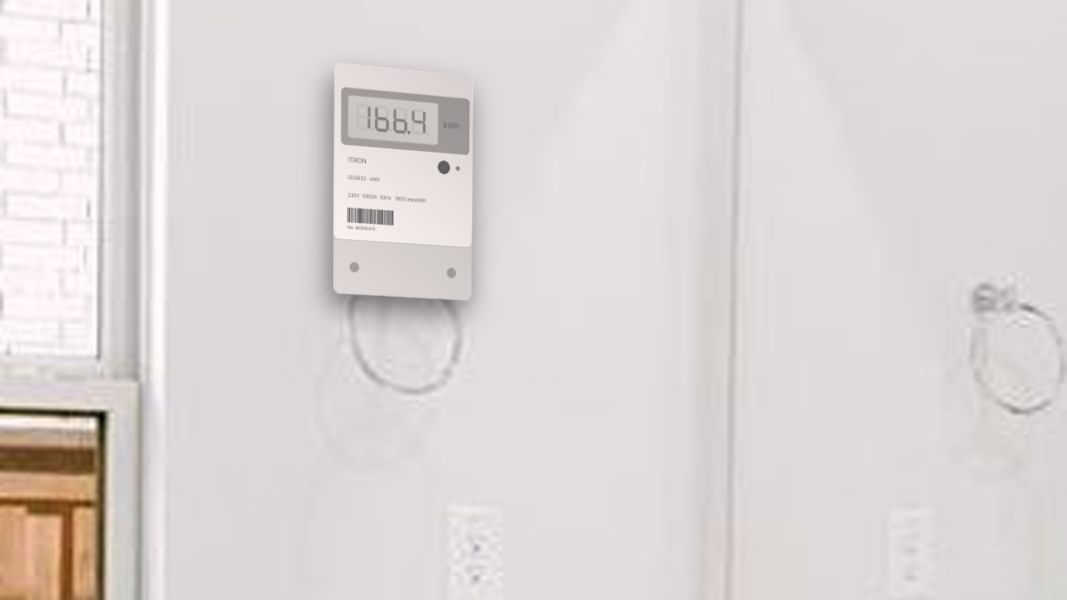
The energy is 166.4 kWh
